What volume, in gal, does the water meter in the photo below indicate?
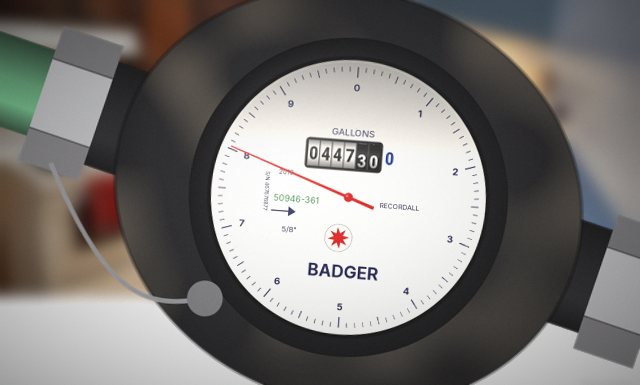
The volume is 447298.0 gal
